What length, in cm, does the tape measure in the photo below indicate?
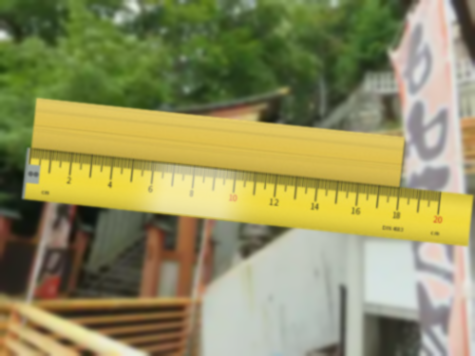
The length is 18 cm
